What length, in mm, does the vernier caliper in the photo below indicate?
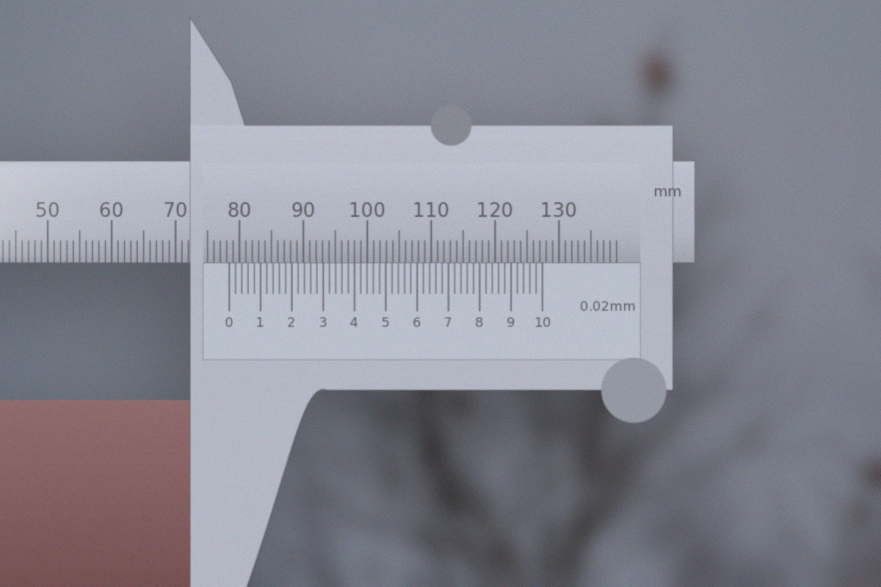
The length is 78.4 mm
